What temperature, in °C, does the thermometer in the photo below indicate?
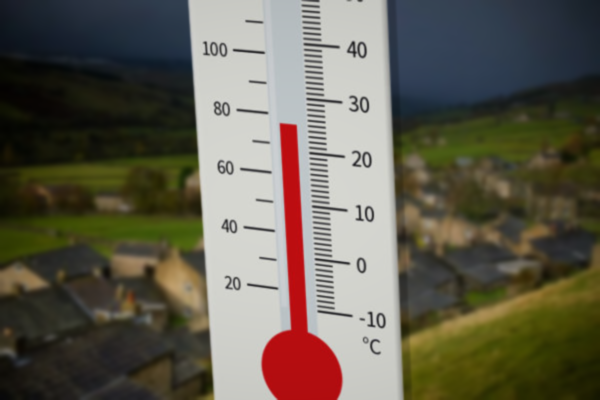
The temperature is 25 °C
